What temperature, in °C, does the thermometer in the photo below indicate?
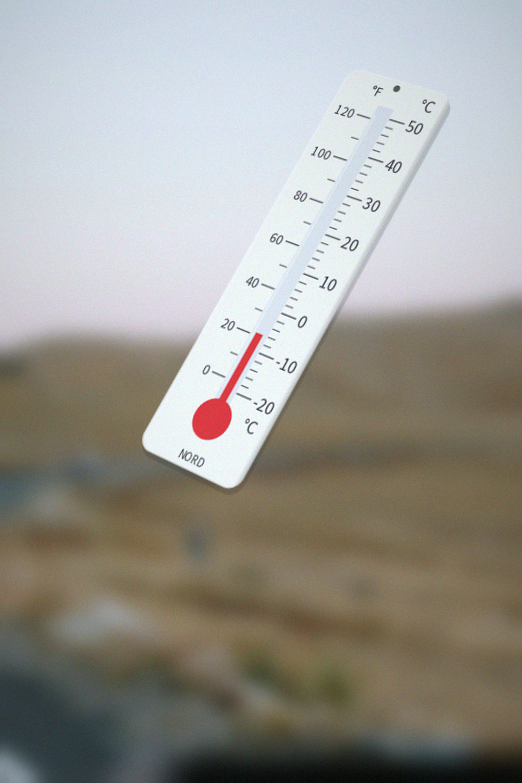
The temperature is -6 °C
